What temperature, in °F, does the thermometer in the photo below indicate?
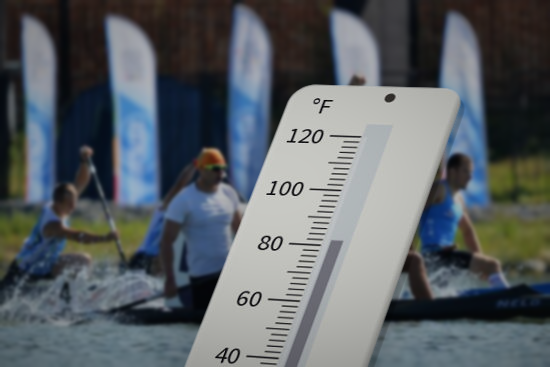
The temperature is 82 °F
